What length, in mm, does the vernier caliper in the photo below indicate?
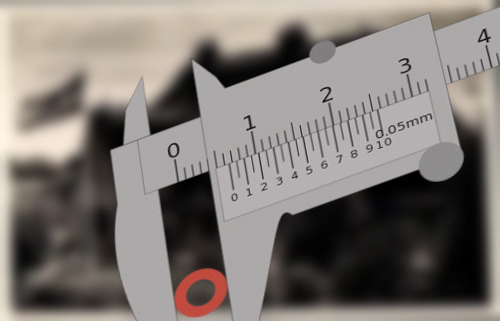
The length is 6.6 mm
